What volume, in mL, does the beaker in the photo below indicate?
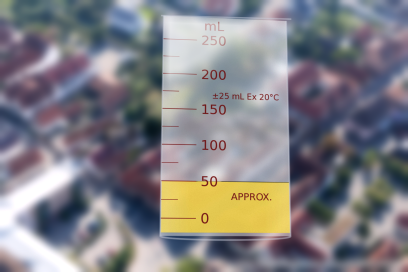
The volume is 50 mL
